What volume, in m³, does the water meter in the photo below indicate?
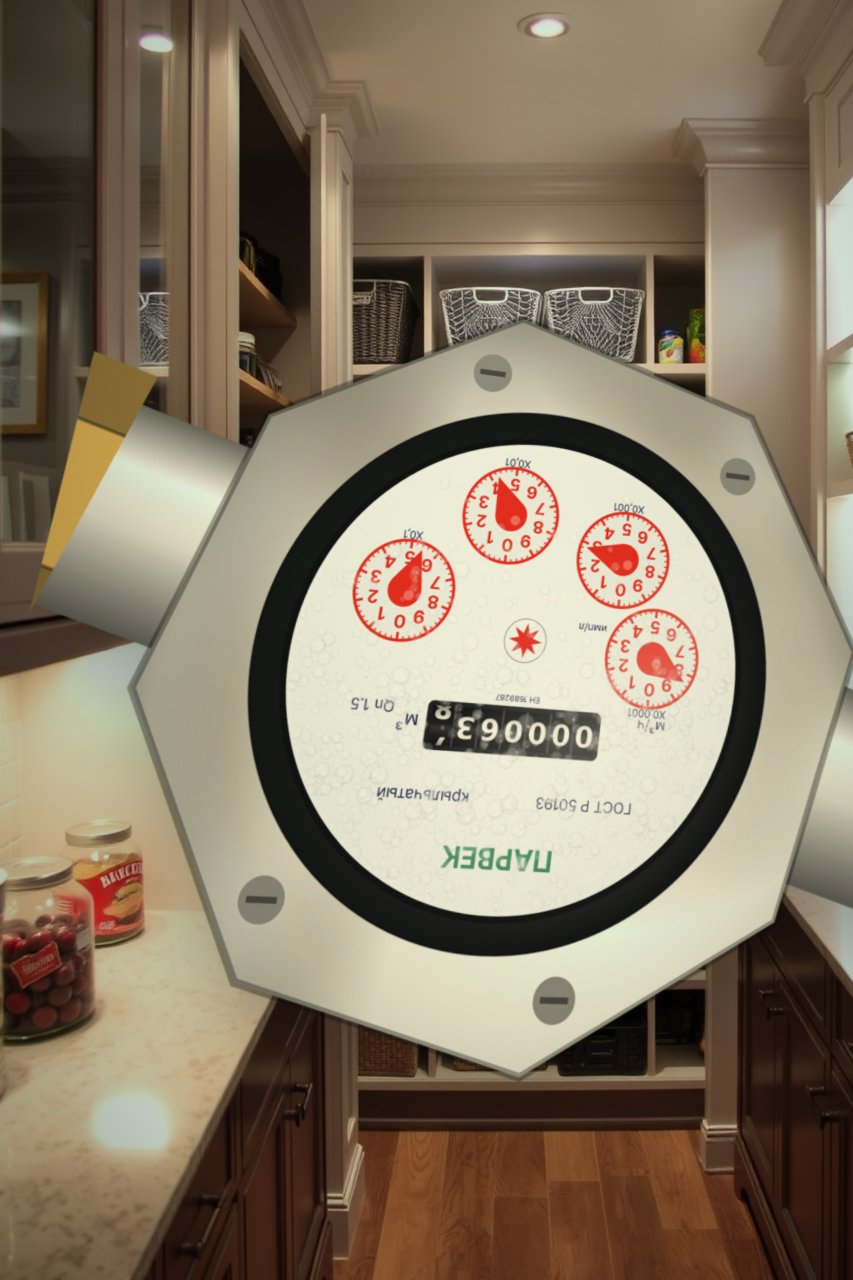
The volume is 637.5428 m³
